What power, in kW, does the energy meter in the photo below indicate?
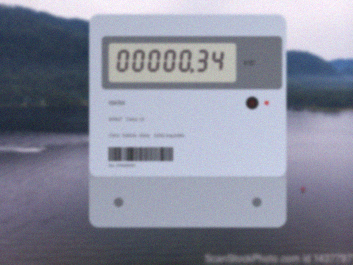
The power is 0.34 kW
